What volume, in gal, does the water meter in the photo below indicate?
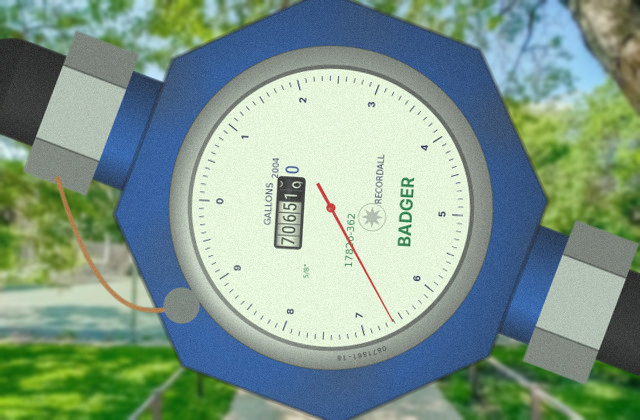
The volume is 7065186.6 gal
